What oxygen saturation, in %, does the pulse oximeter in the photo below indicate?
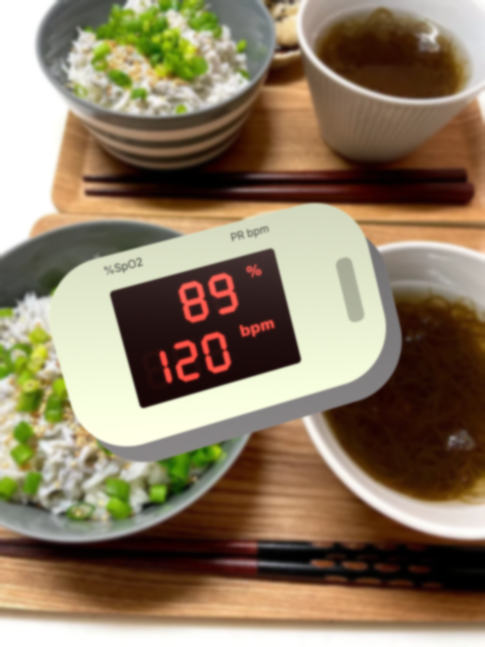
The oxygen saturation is 89 %
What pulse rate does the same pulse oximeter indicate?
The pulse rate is 120 bpm
